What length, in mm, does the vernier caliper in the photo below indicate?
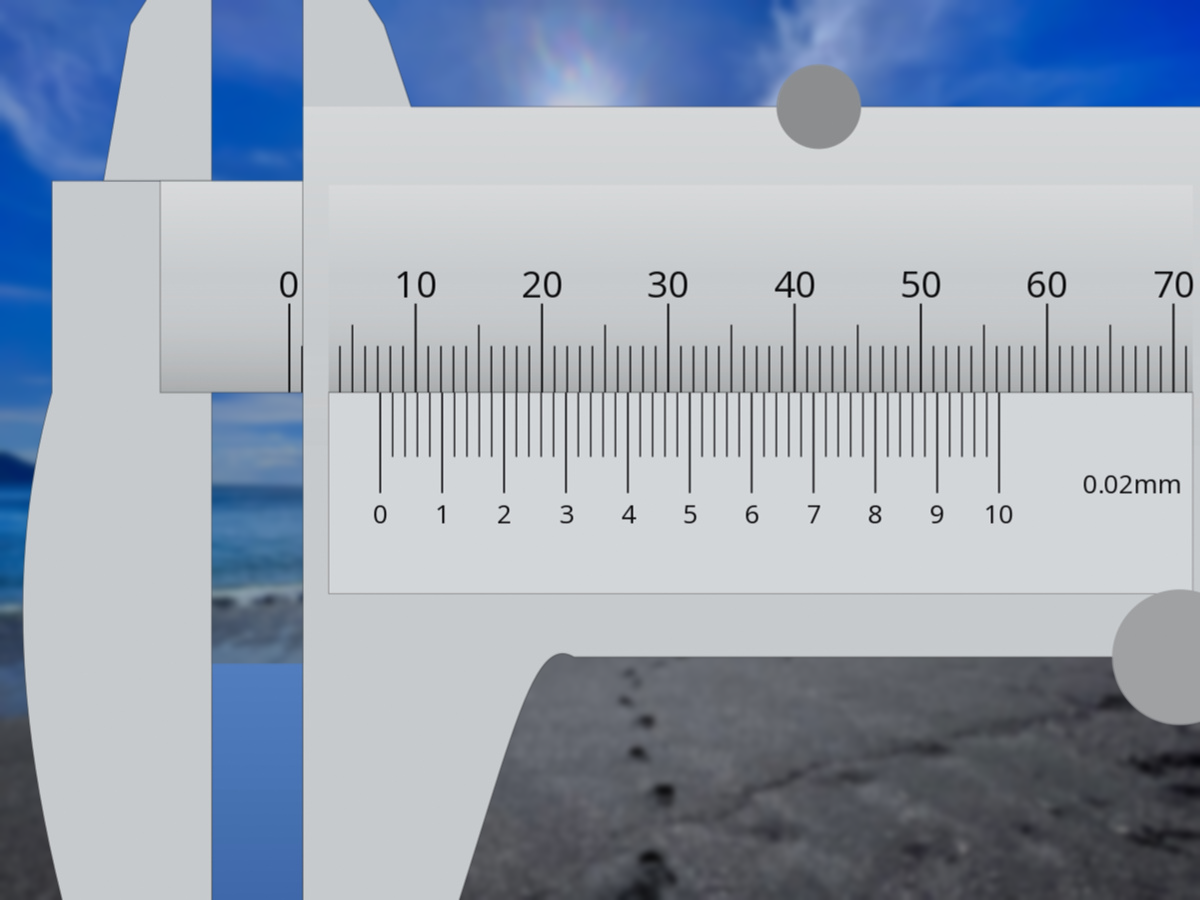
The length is 7.2 mm
